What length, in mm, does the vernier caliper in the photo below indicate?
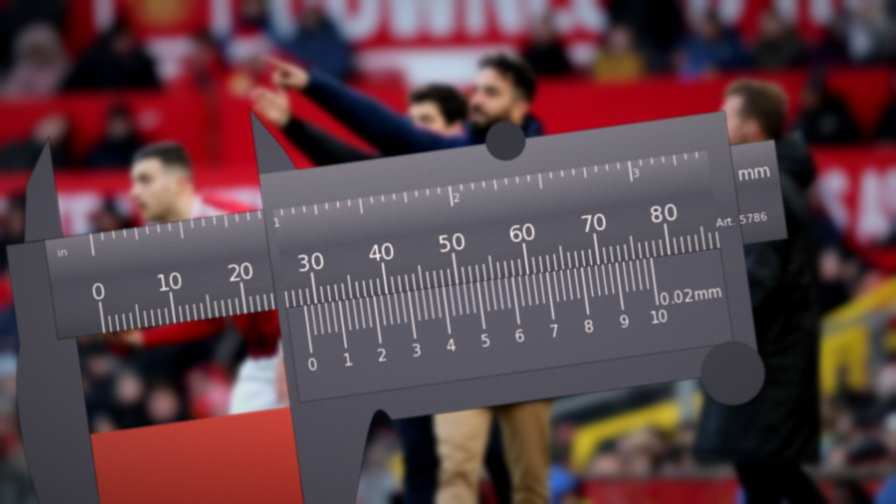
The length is 28.4 mm
